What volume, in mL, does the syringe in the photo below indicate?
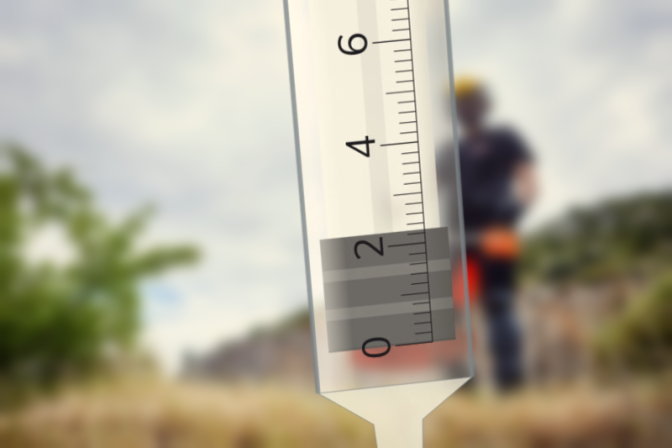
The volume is 0 mL
